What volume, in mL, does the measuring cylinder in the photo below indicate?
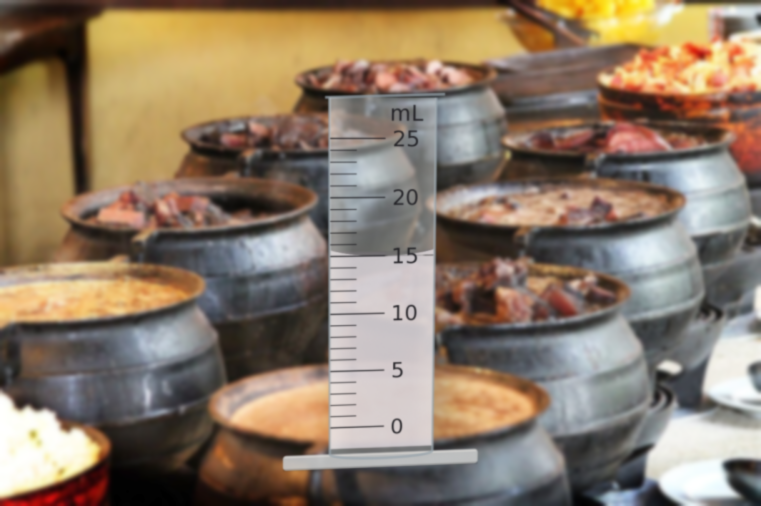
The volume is 15 mL
